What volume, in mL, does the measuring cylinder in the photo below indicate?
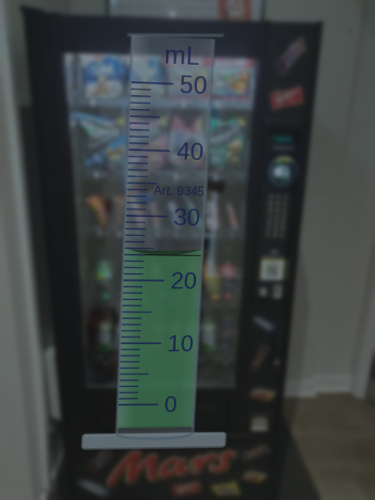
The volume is 24 mL
